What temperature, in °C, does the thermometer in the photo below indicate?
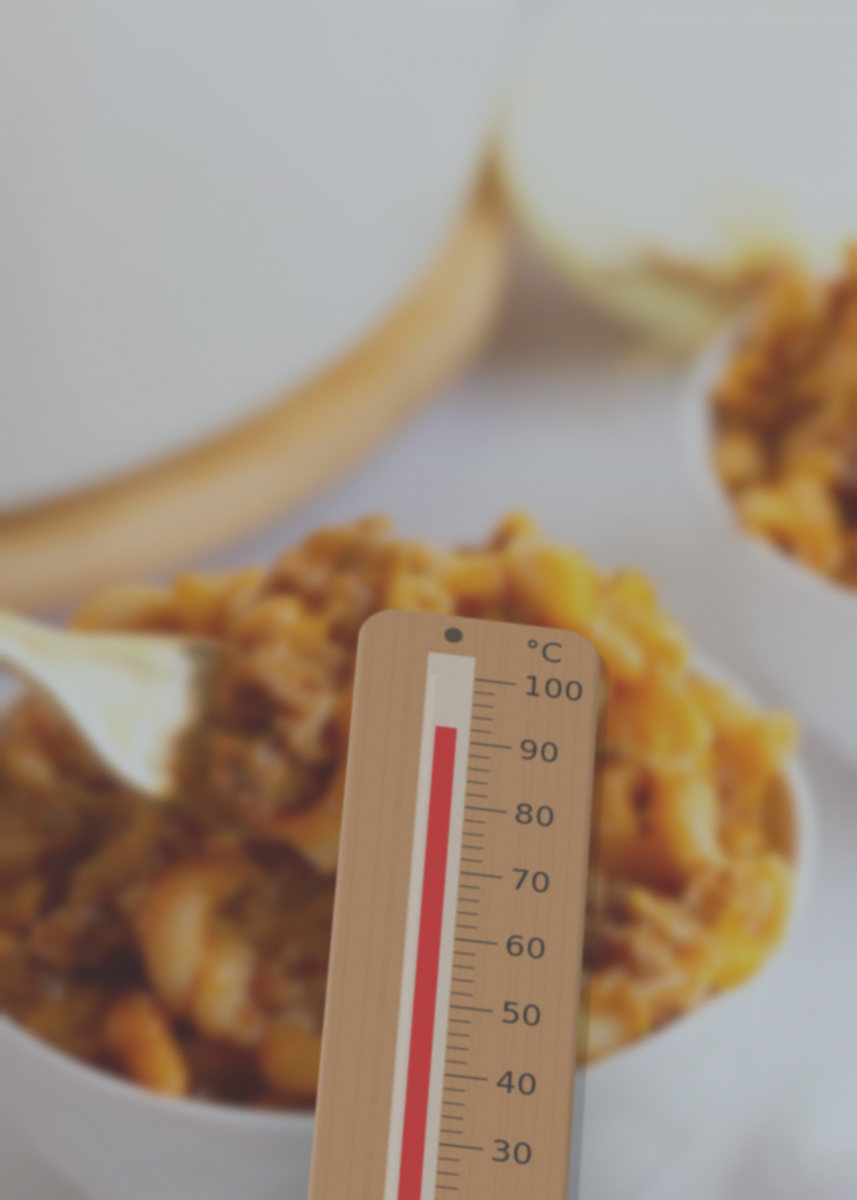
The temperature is 92 °C
